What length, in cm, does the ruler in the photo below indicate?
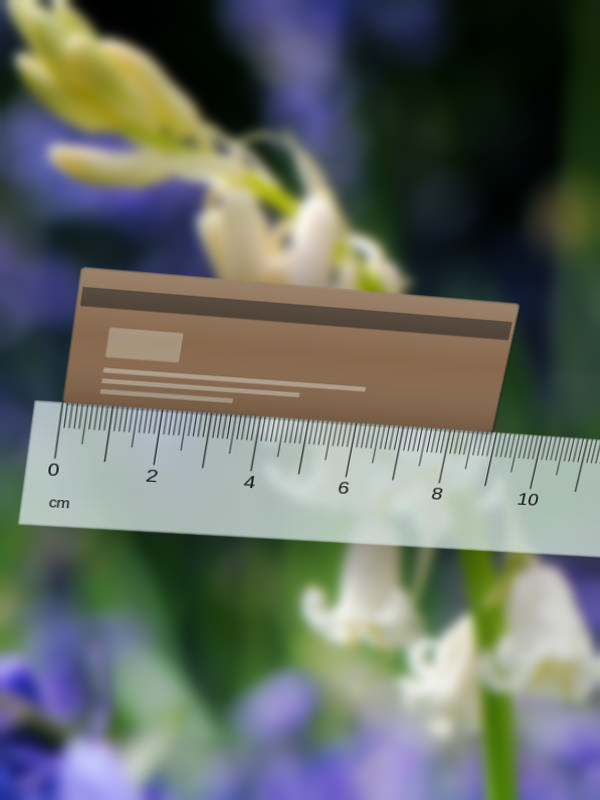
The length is 8.9 cm
